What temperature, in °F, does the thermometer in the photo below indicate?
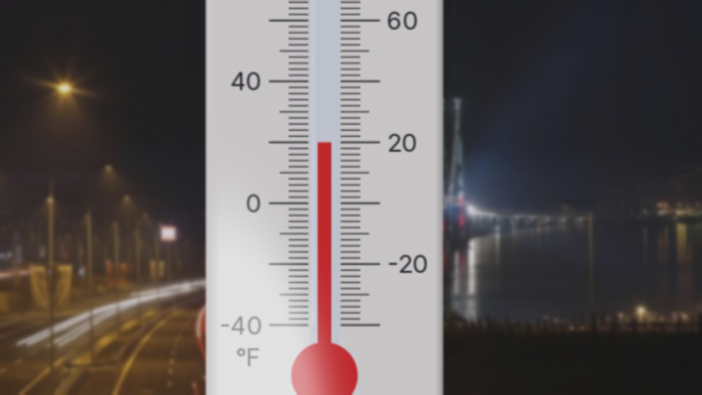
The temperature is 20 °F
